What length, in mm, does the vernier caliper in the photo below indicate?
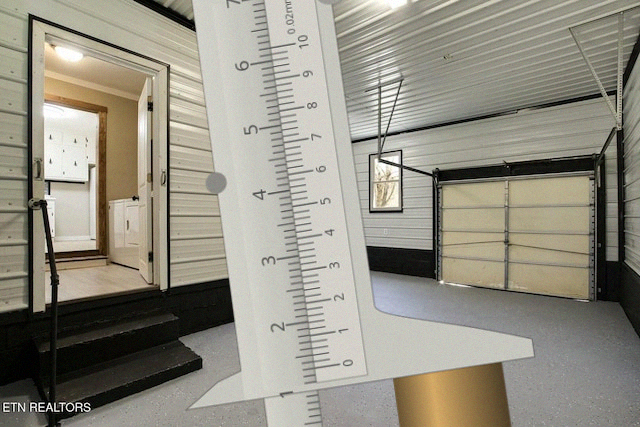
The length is 13.0 mm
